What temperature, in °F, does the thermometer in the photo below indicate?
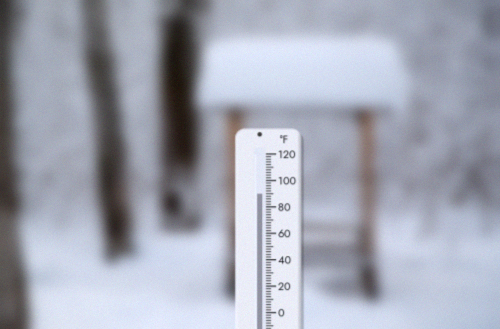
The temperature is 90 °F
